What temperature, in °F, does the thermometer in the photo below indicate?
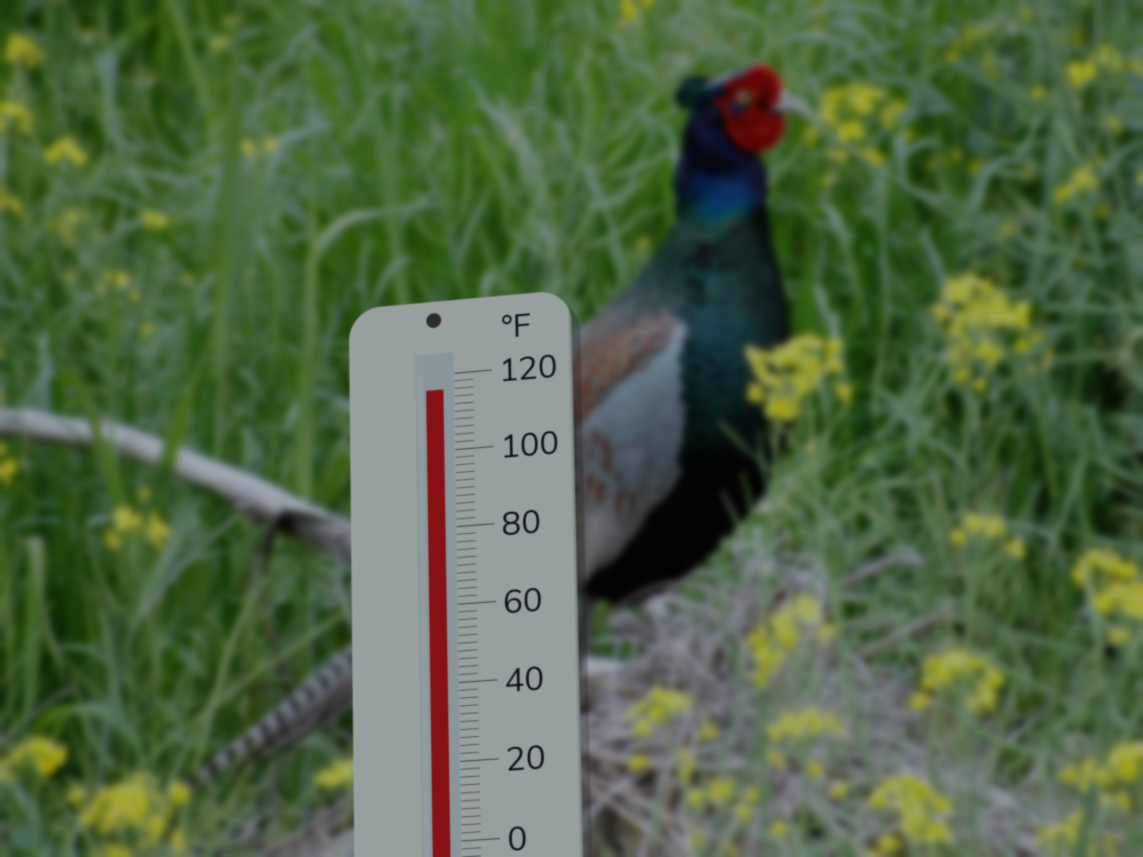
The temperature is 116 °F
